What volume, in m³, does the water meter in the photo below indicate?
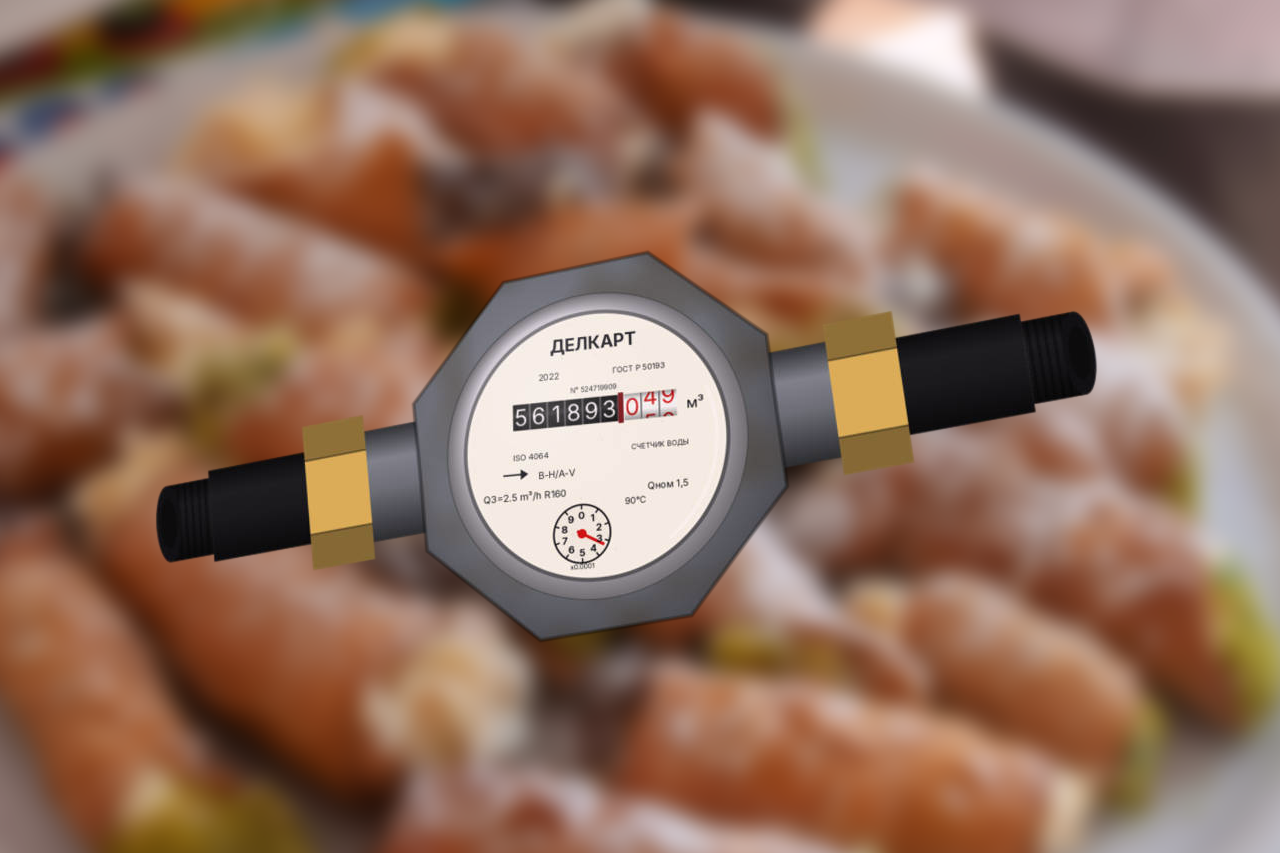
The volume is 561893.0493 m³
